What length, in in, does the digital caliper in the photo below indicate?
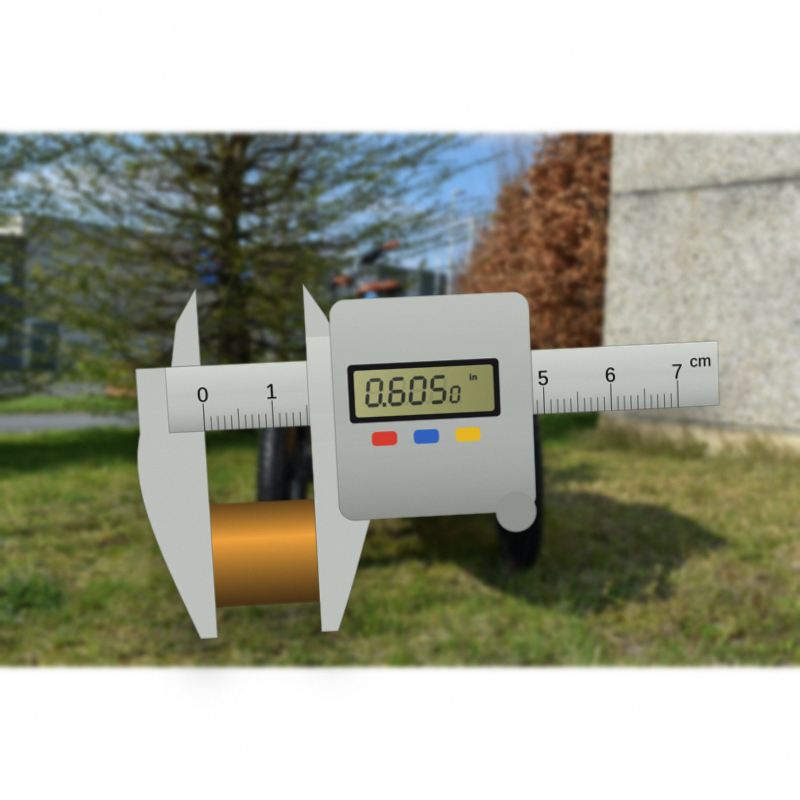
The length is 0.6050 in
